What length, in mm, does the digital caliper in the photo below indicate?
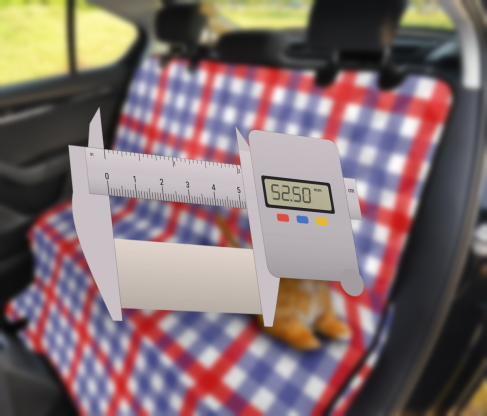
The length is 52.50 mm
